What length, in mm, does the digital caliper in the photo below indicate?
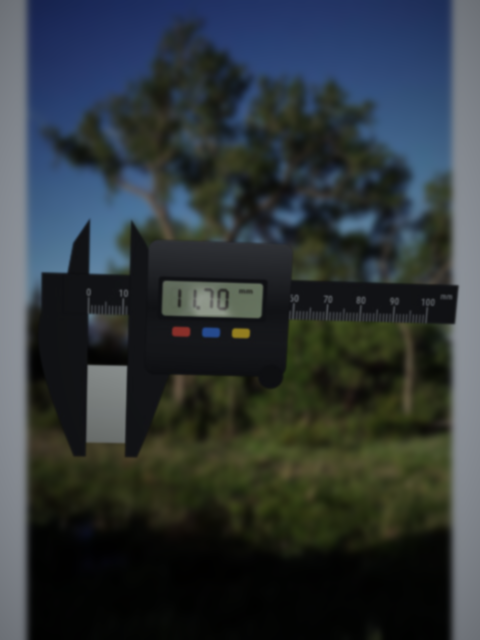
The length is 11.70 mm
